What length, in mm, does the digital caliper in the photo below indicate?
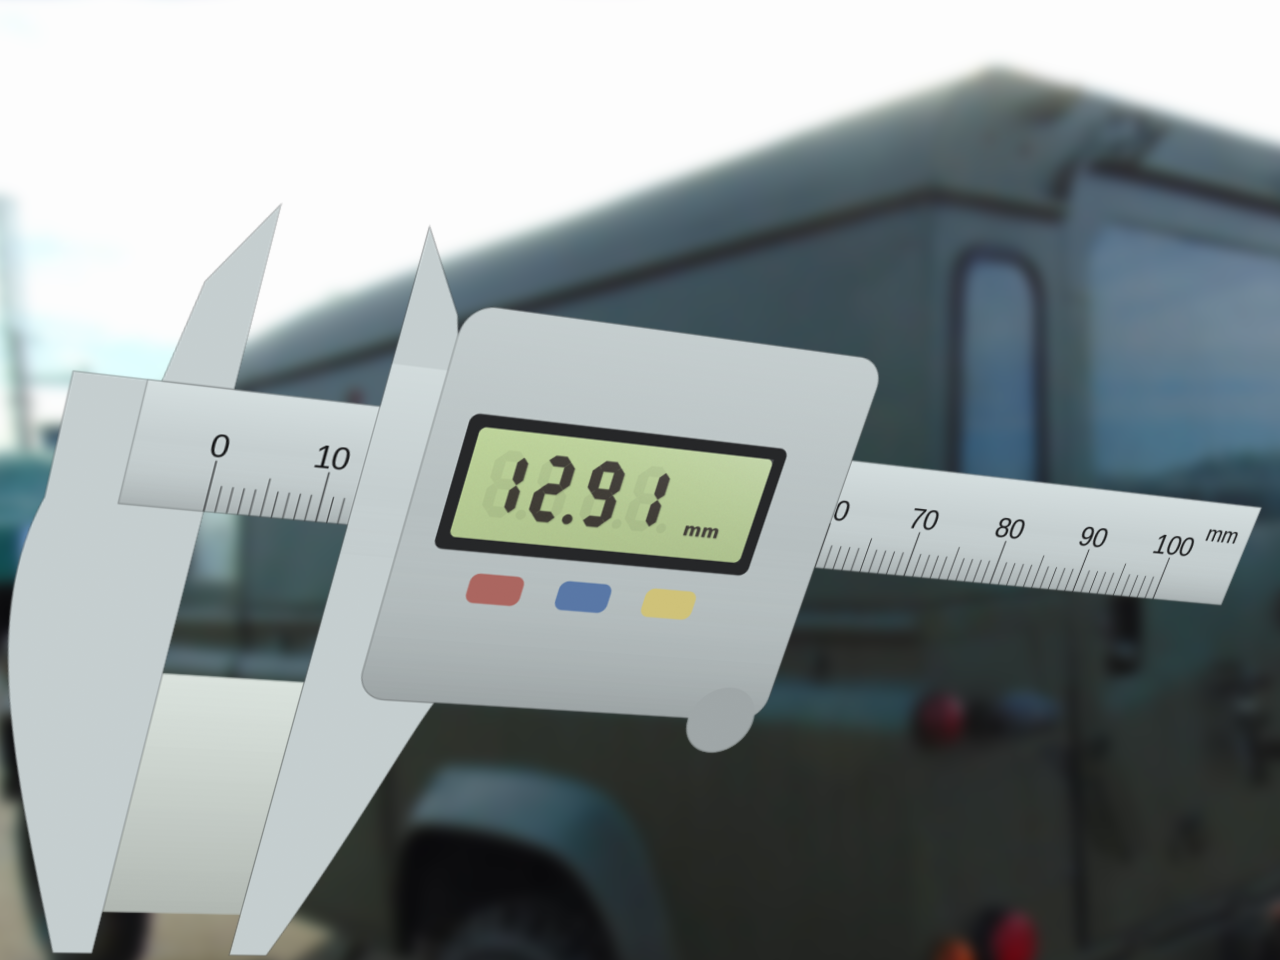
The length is 12.91 mm
